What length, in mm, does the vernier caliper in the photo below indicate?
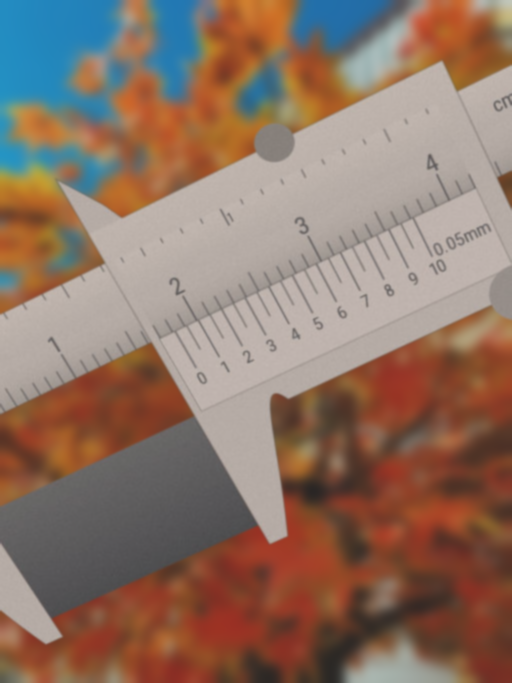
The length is 18.2 mm
